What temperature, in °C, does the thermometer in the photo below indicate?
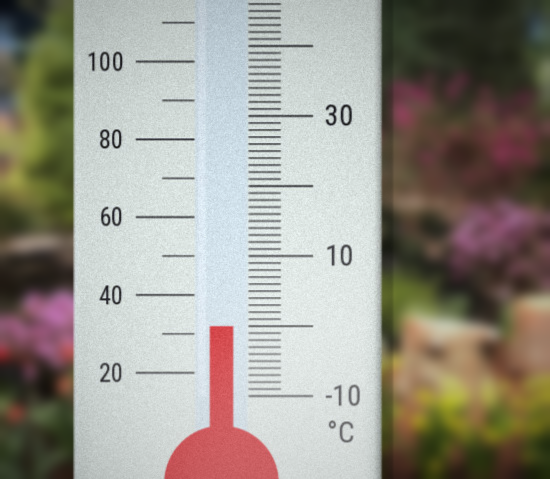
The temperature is 0 °C
